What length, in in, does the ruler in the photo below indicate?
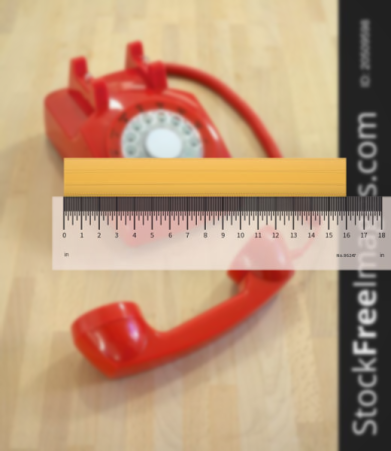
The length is 16 in
